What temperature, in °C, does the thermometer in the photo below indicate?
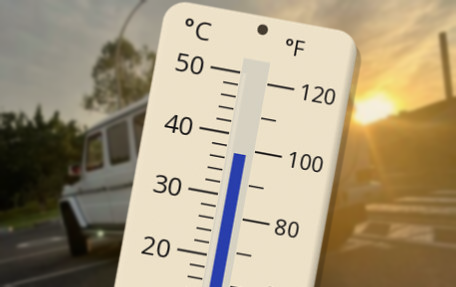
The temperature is 37 °C
